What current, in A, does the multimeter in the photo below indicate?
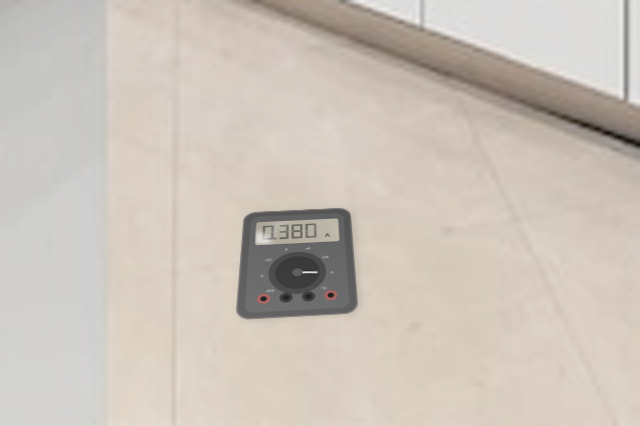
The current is 0.380 A
